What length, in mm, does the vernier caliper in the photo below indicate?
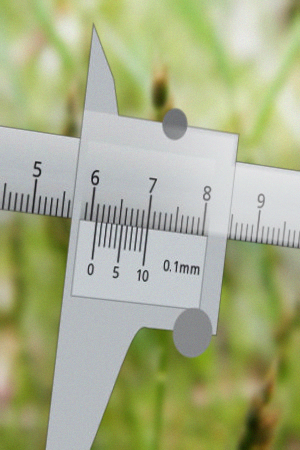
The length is 61.0 mm
